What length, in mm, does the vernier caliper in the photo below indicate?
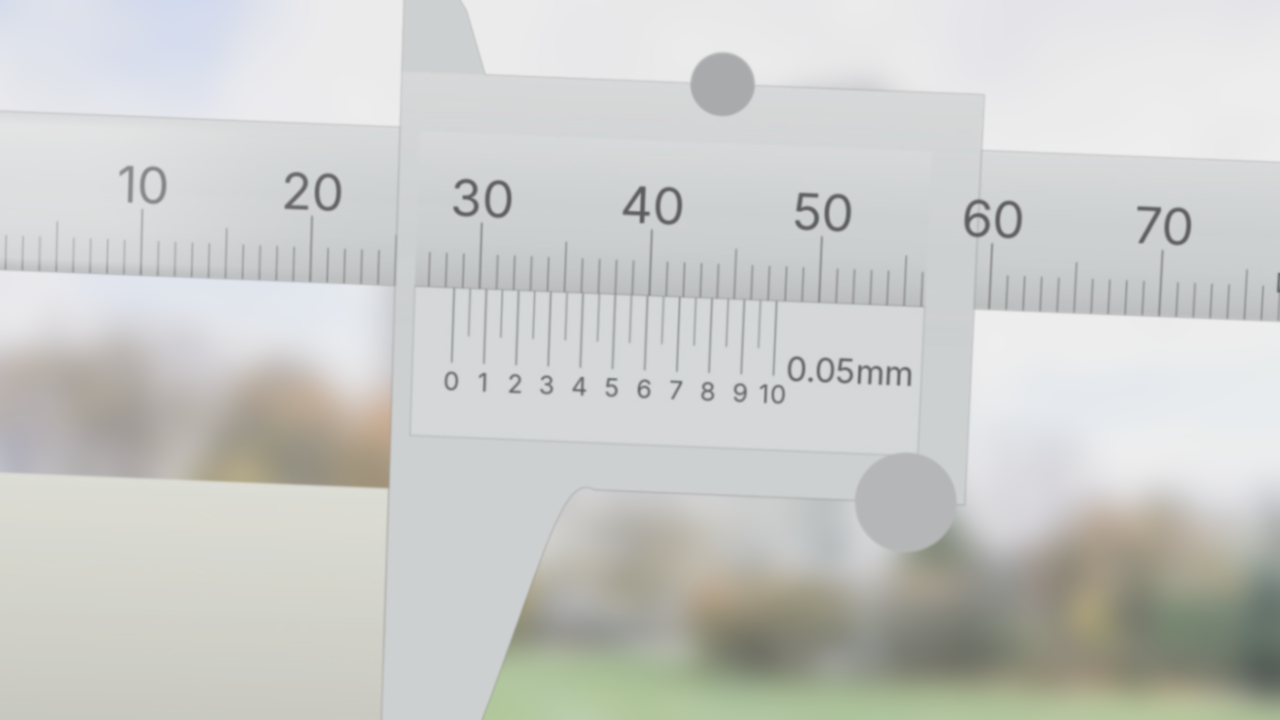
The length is 28.5 mm
